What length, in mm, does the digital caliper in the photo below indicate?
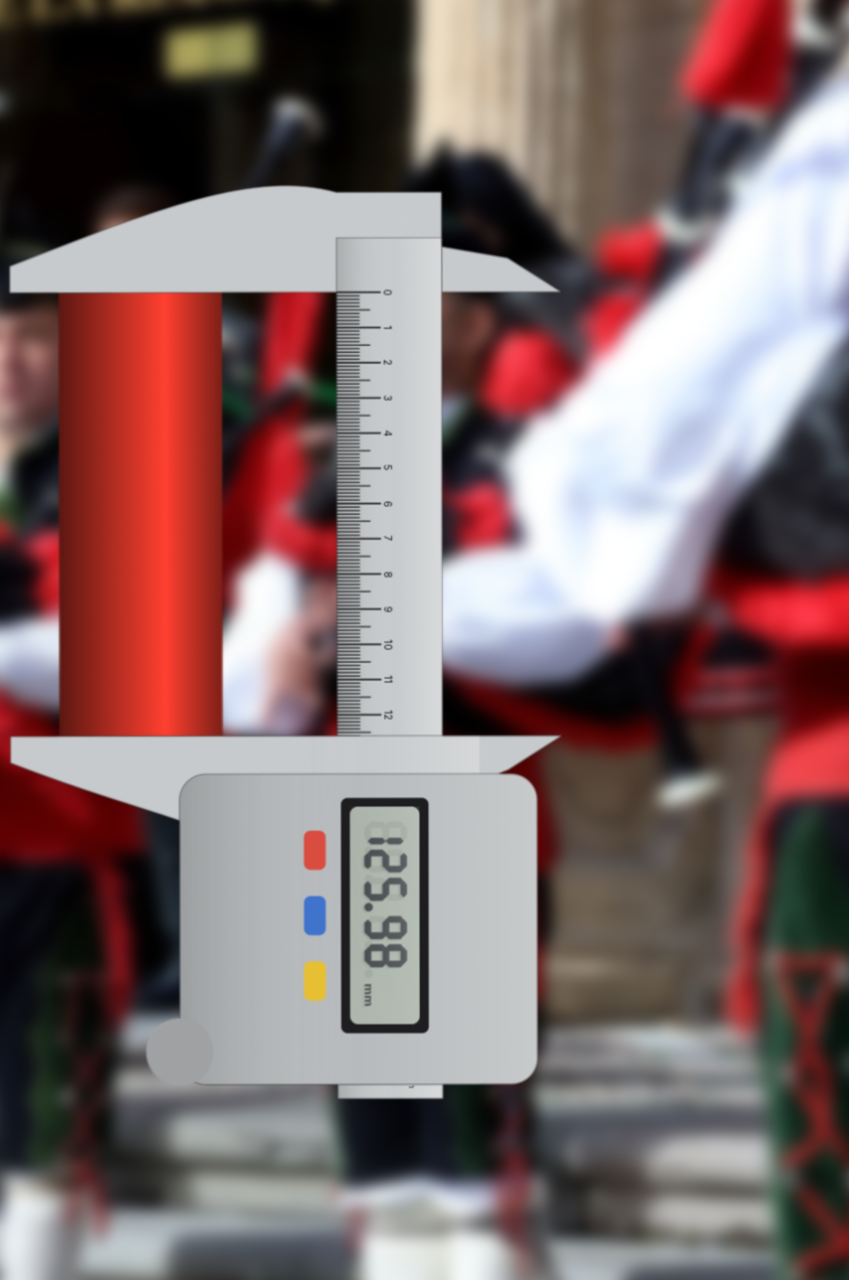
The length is 125.98 mm
